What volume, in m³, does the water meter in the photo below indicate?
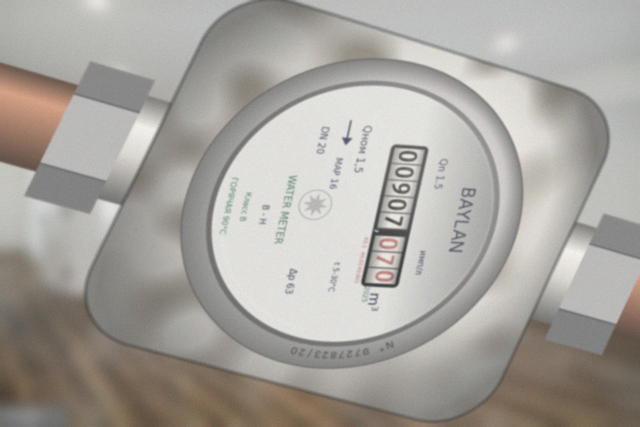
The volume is 907.070 m³
